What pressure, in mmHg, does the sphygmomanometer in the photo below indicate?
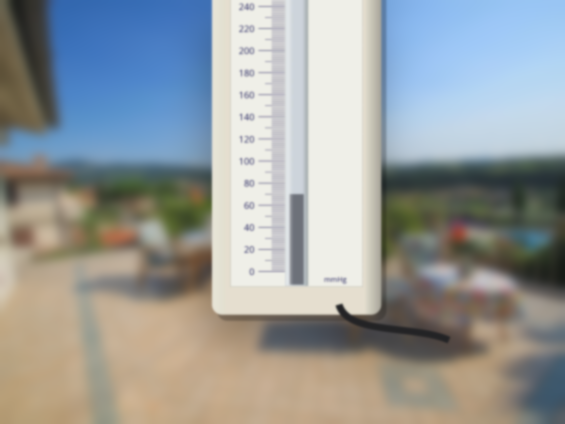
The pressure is 70 mmHg
